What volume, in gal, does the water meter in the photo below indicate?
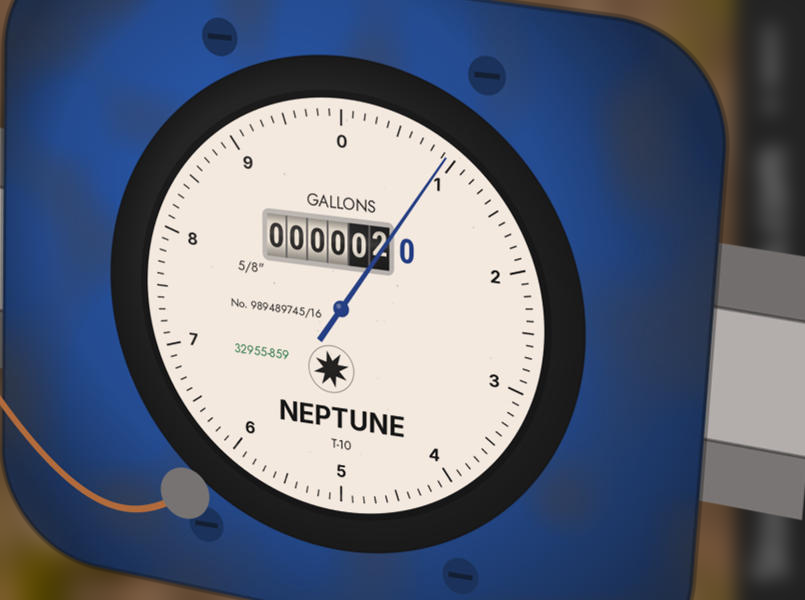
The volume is 20.9 gal
